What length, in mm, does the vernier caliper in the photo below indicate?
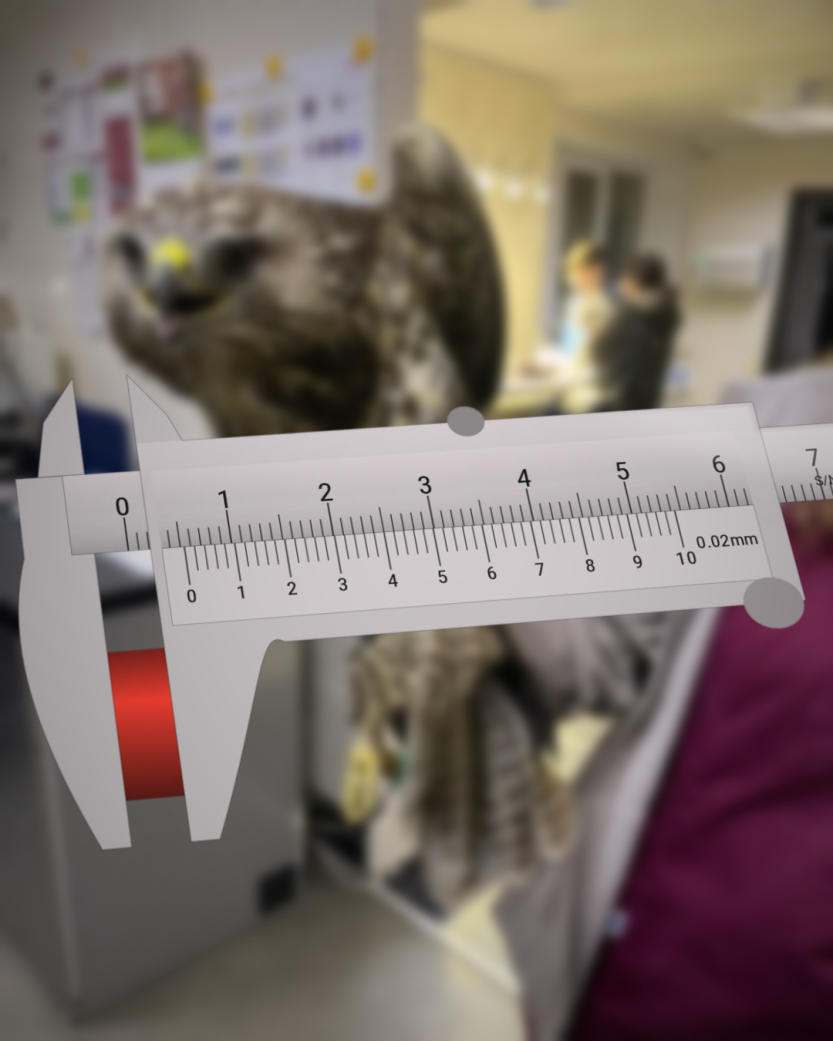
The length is 5.4 mm
